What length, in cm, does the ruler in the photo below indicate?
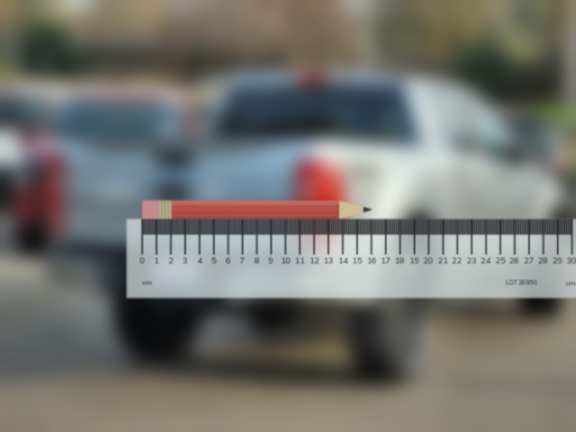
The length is 16 cm
